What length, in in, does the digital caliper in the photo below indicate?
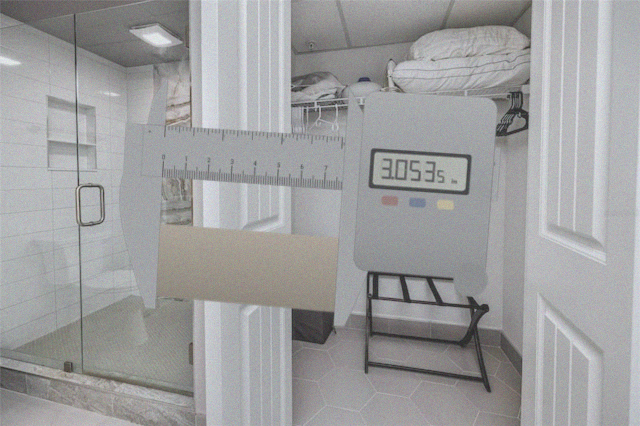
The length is 3.0535 in
